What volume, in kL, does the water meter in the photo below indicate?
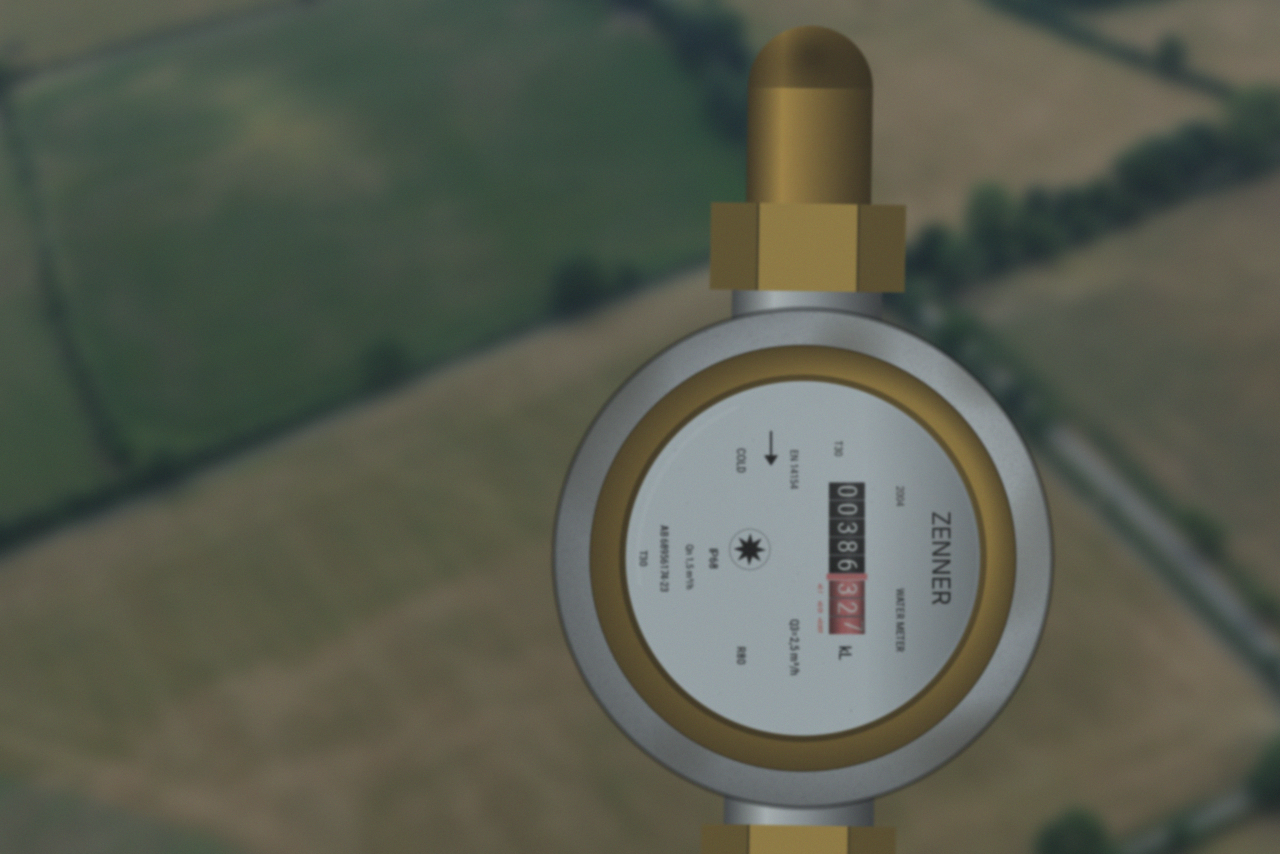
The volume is 386.327 kL
